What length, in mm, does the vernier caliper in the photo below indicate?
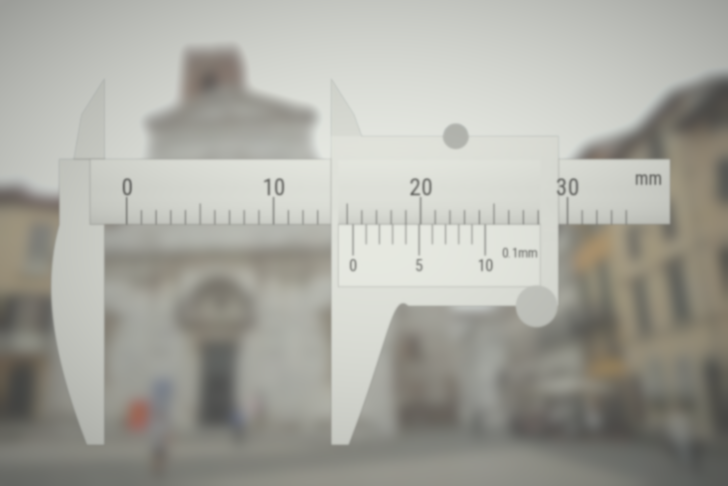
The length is 15.4 mm
